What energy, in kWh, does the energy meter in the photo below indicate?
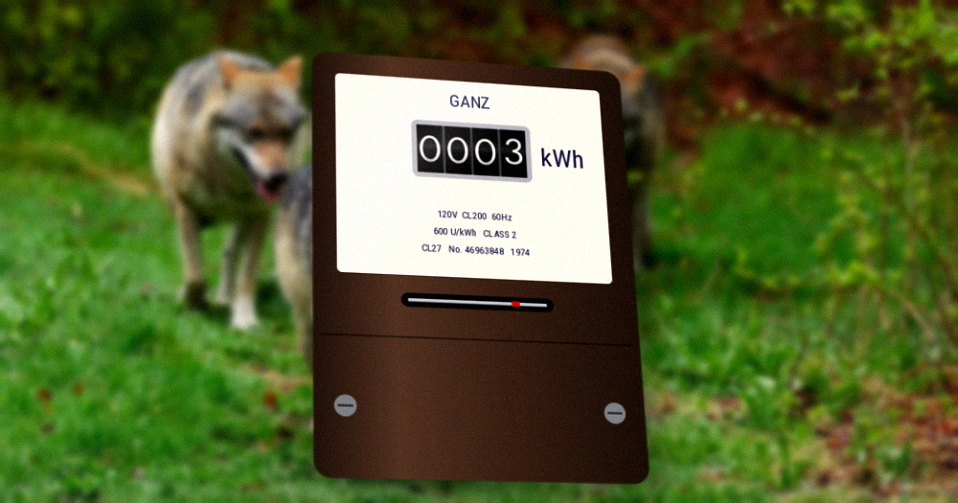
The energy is 3 kWh
